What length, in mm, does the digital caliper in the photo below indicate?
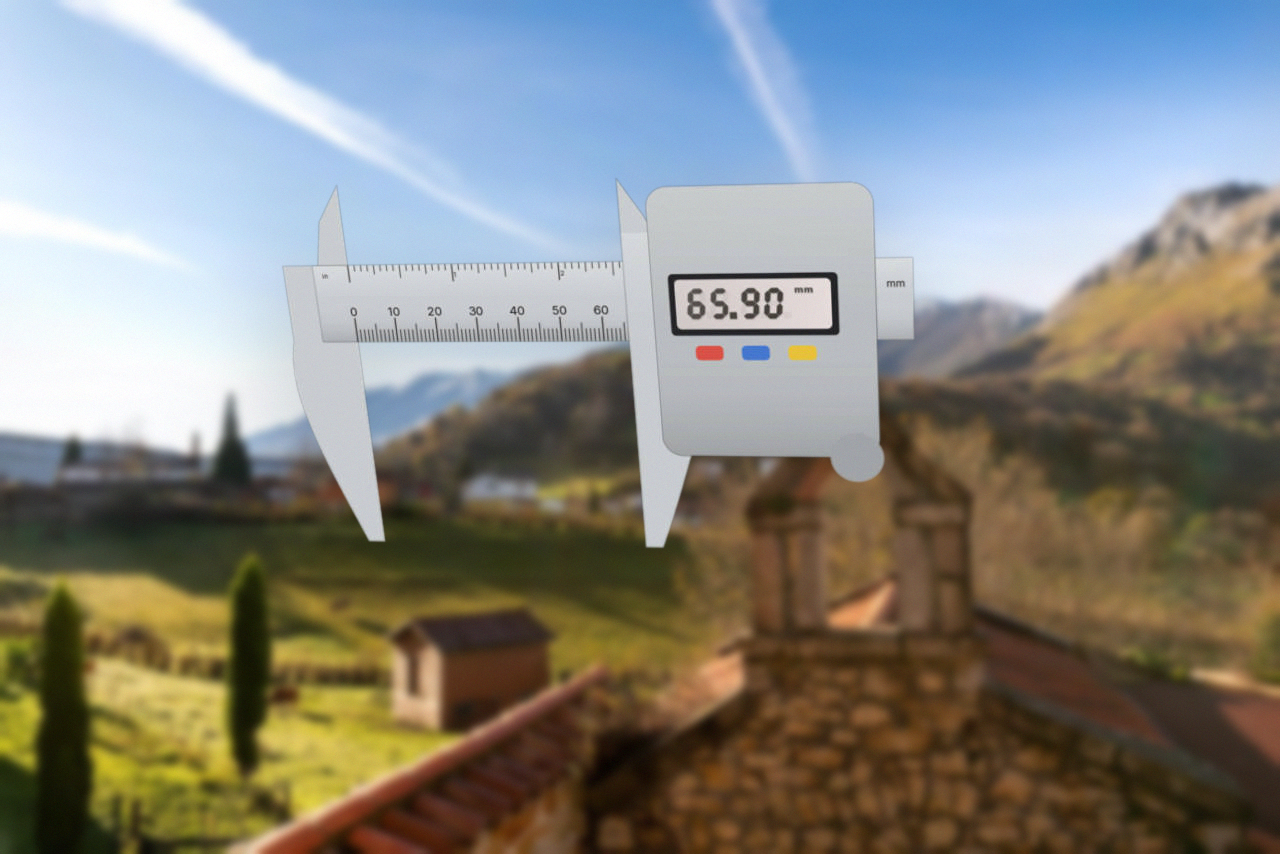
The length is 65.90 mm
